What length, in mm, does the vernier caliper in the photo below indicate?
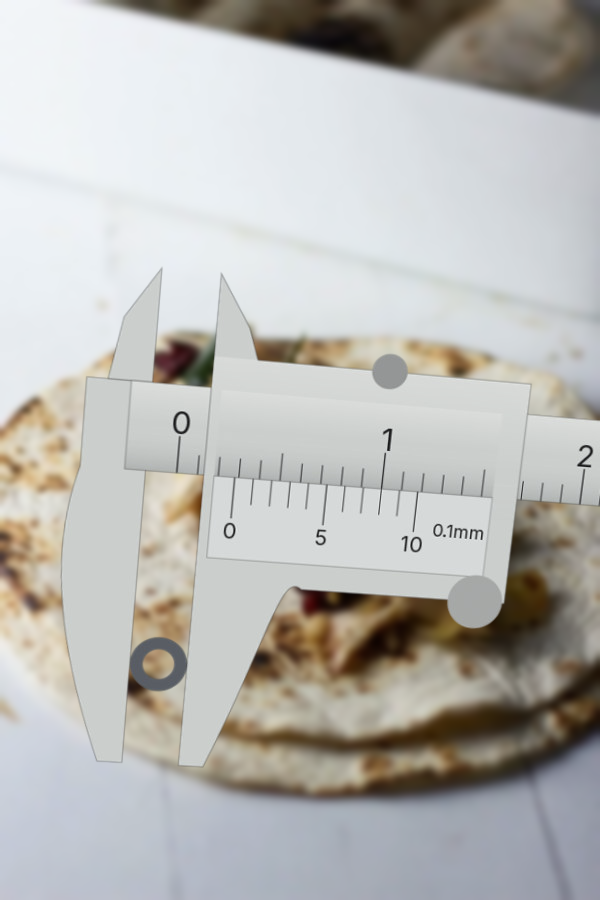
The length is 2.8 mm
